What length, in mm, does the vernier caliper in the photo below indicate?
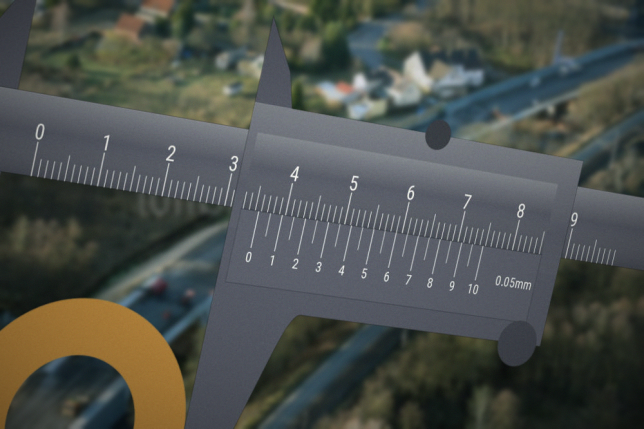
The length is 35.6 mm
